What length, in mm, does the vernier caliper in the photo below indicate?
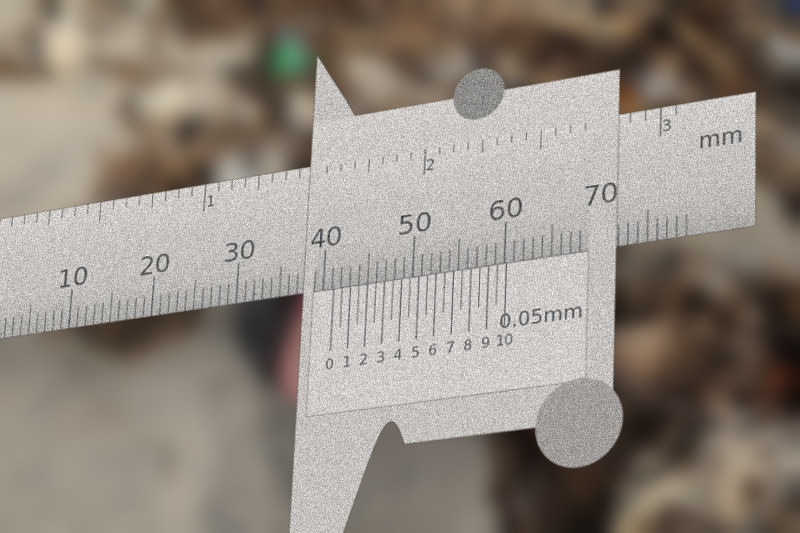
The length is 41.2 mm
